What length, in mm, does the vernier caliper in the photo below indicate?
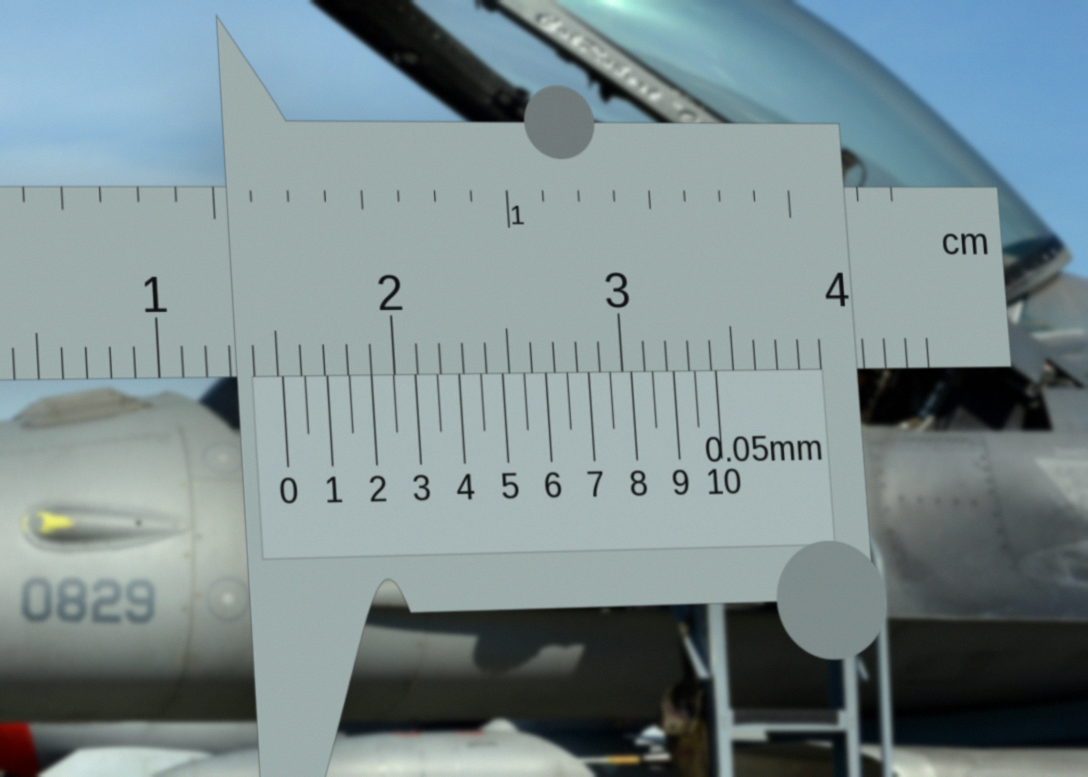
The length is 15.2 mm
